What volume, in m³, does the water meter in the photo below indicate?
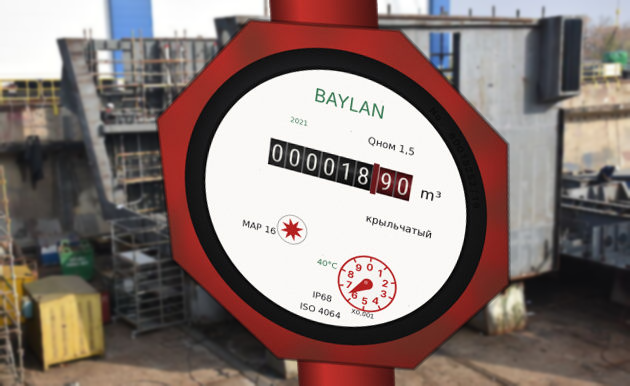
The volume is 18.906 m³
